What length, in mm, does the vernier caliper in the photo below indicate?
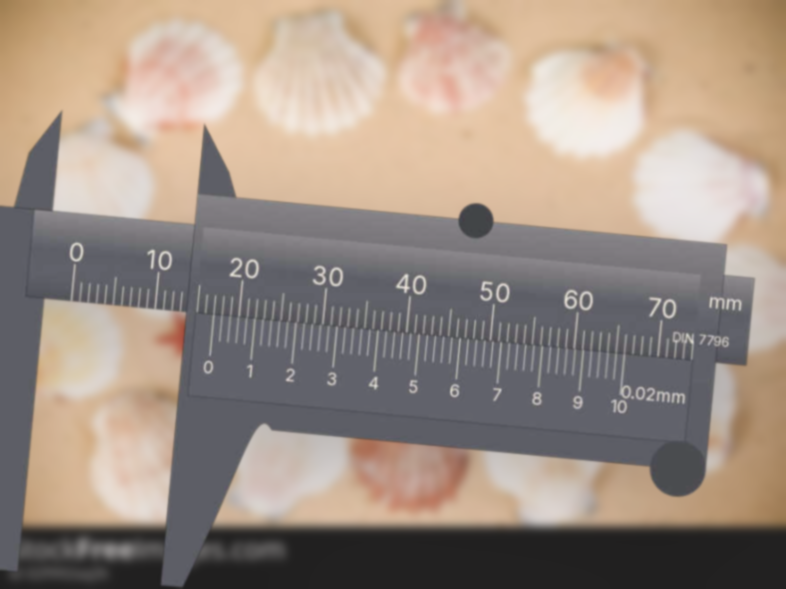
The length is 17.0 mm
